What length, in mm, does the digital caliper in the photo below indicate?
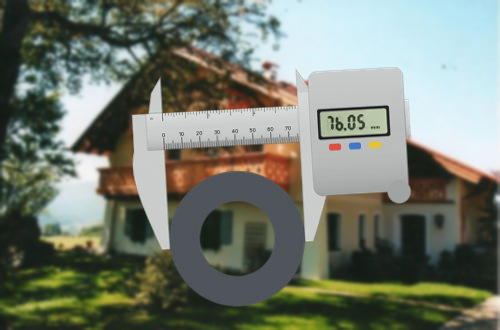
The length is 76.05 mm
